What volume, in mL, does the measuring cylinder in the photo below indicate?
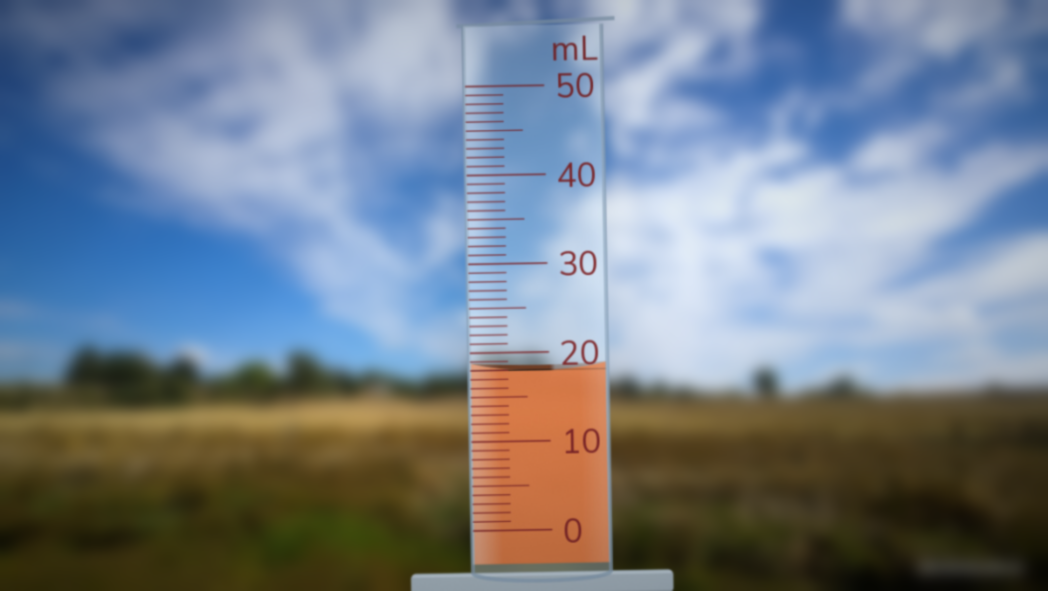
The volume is 18 mL
